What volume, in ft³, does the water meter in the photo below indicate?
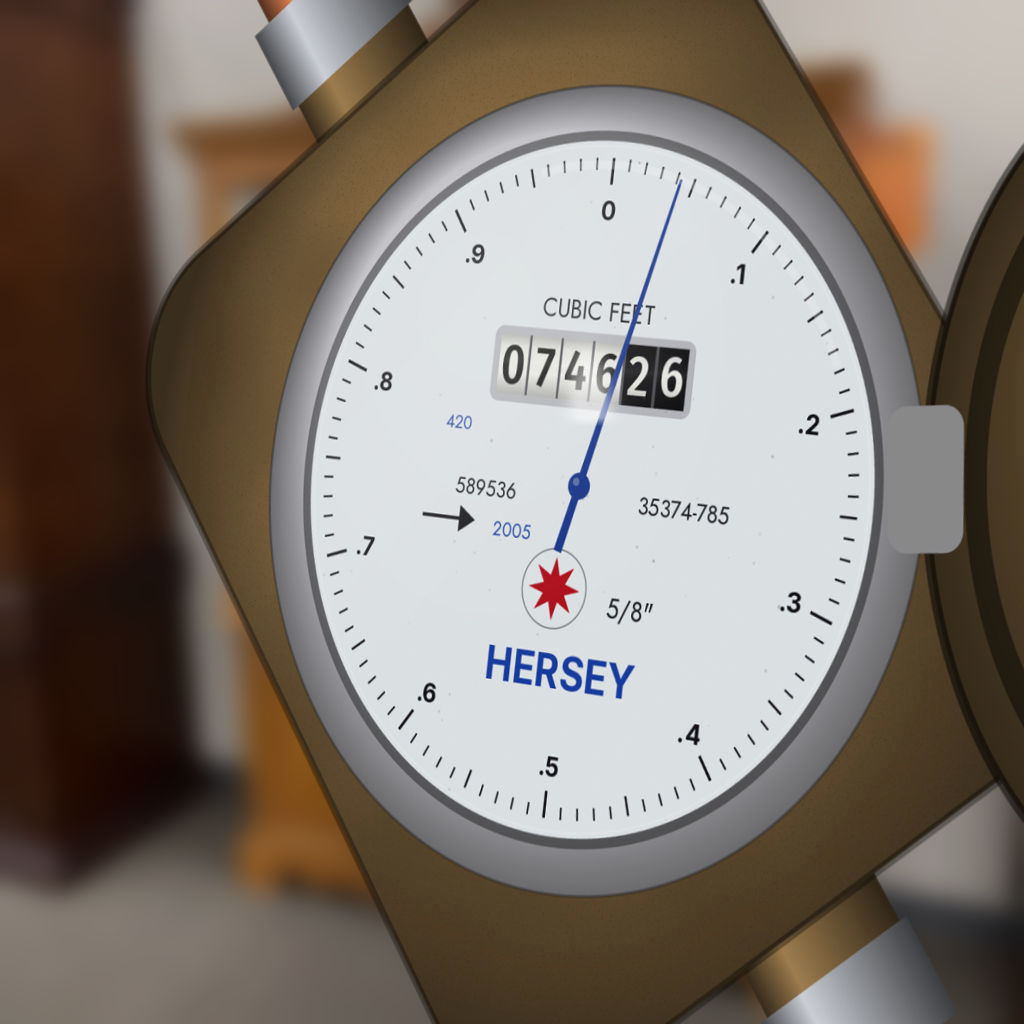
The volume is 74626.04 ft³
